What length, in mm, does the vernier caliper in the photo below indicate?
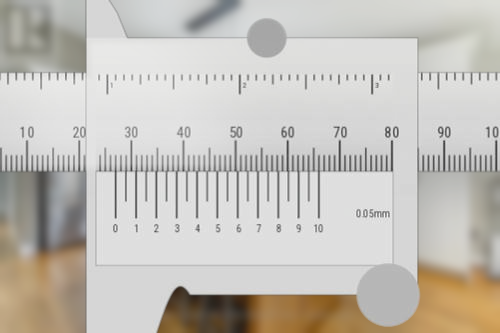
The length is 27.0 mm
